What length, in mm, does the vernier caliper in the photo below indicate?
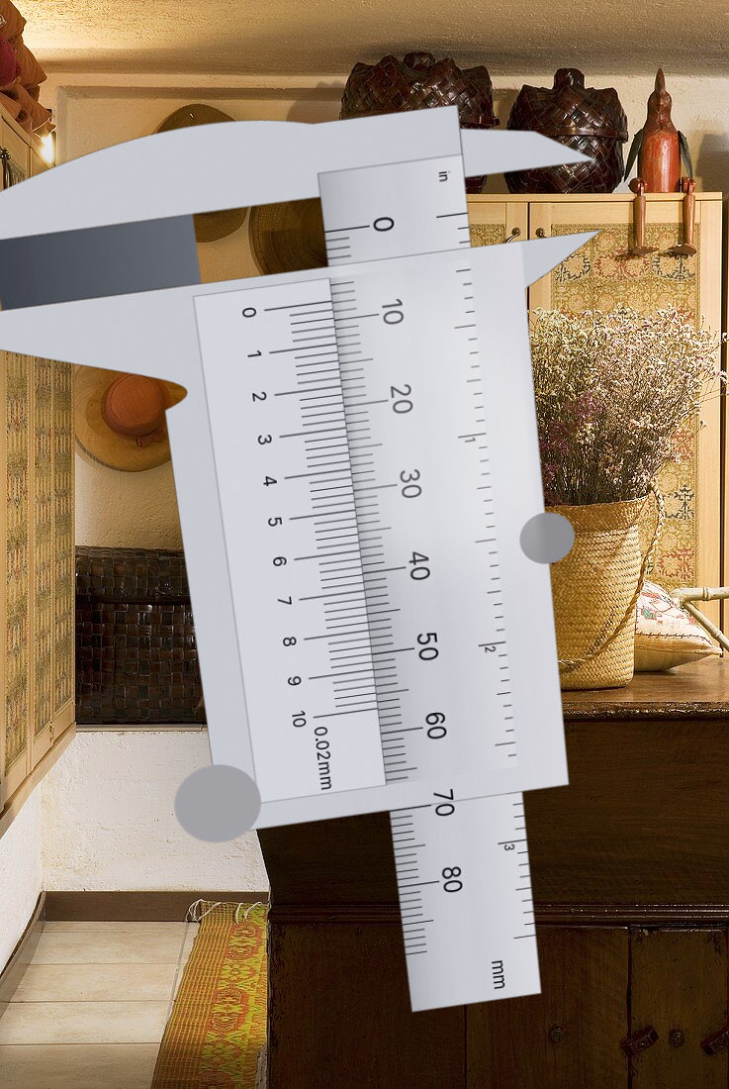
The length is 7.8 mm
